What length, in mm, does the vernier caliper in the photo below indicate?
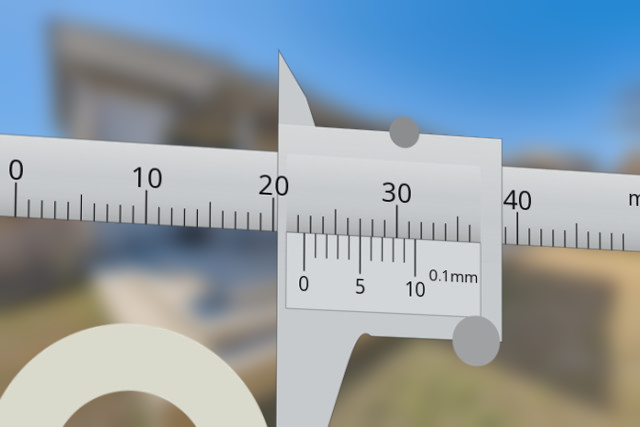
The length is 22.5 mm
